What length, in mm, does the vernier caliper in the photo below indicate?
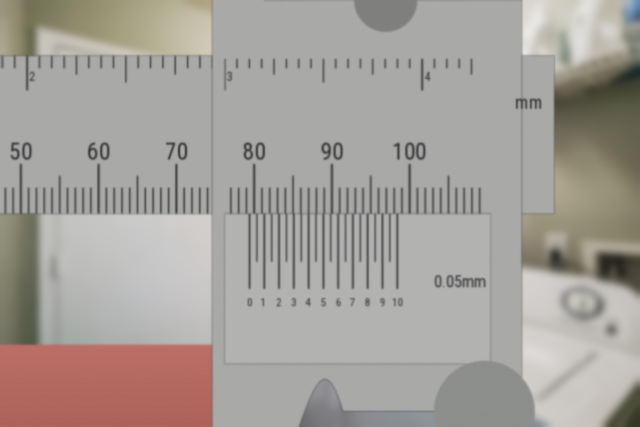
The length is 79.4 mm
